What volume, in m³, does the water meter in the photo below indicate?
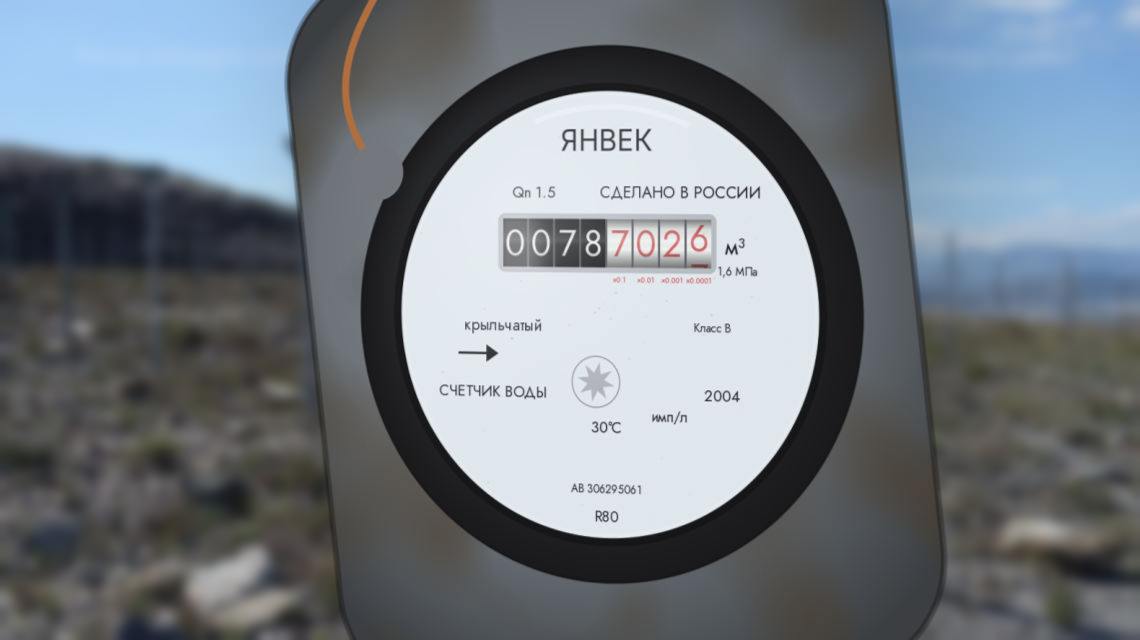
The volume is 78.7026 m³
